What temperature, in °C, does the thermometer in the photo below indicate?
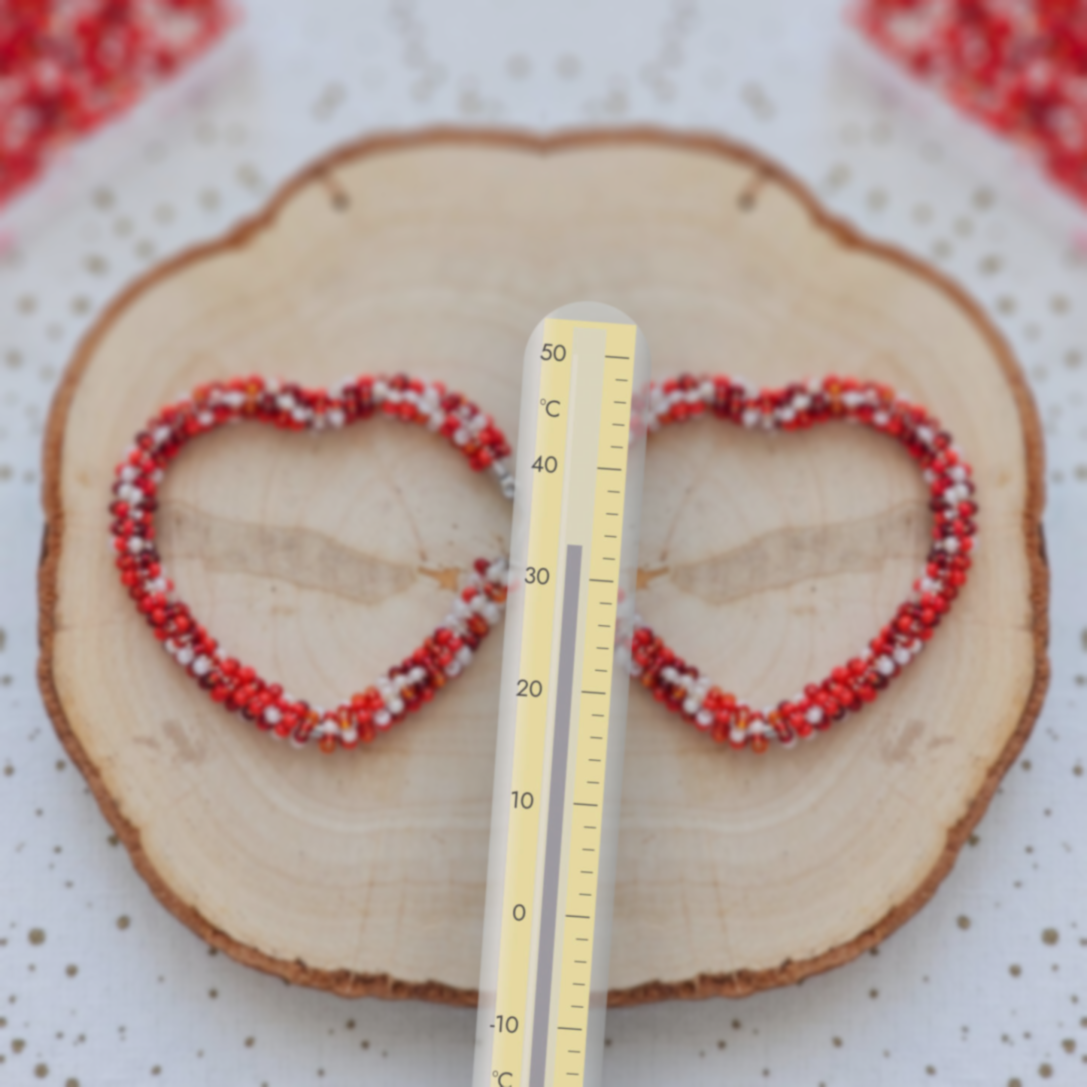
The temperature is 33 °C
